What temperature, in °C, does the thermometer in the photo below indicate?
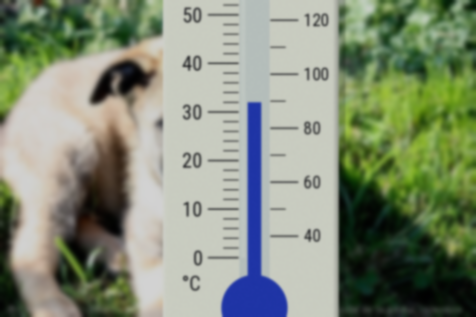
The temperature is 32 °C
